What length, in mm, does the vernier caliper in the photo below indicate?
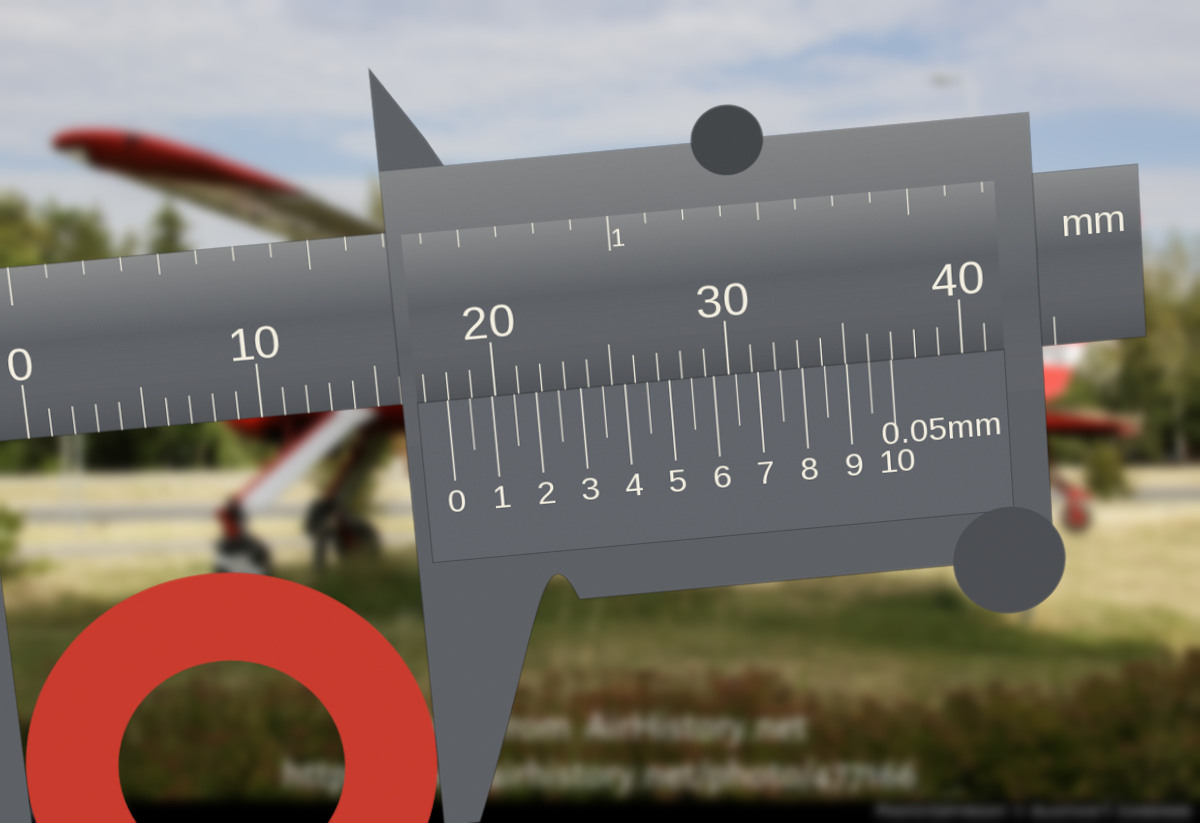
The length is 17.95 mm
